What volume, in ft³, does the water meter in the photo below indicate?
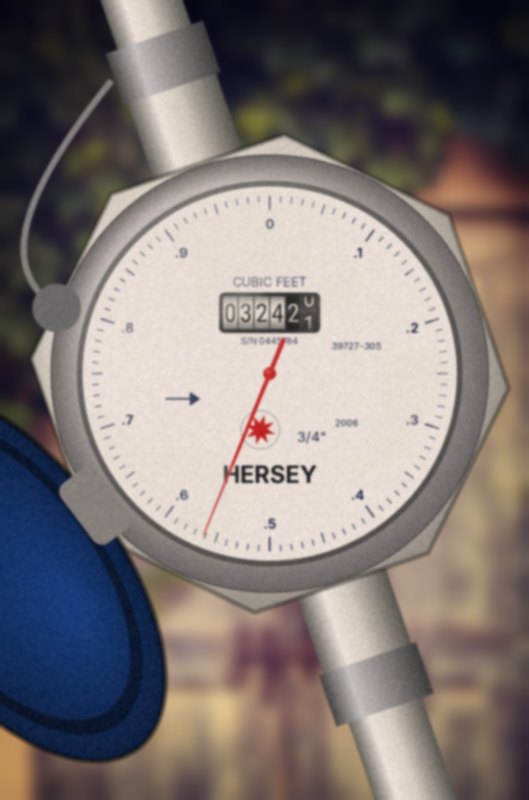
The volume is 32420.56 ft³
